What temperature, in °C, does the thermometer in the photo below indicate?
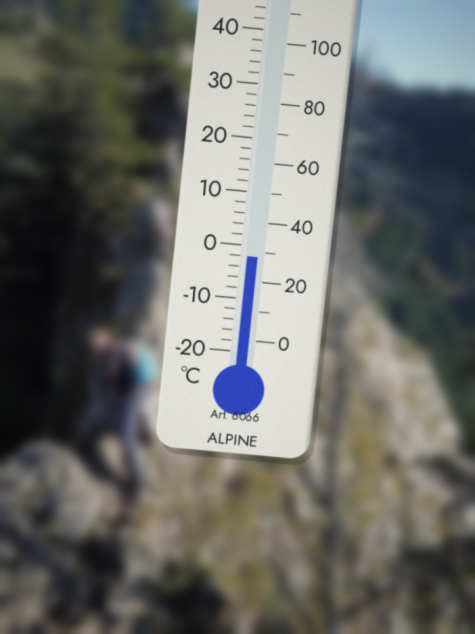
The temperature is -2 °C
